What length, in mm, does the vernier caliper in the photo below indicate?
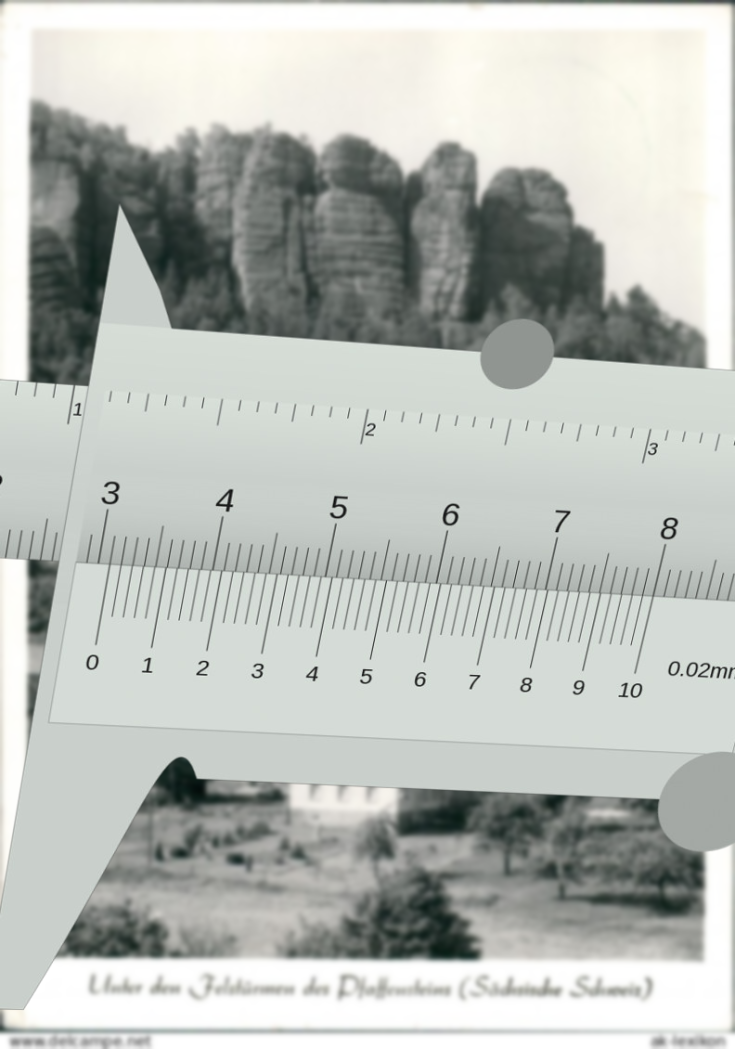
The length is 31.0 mm
